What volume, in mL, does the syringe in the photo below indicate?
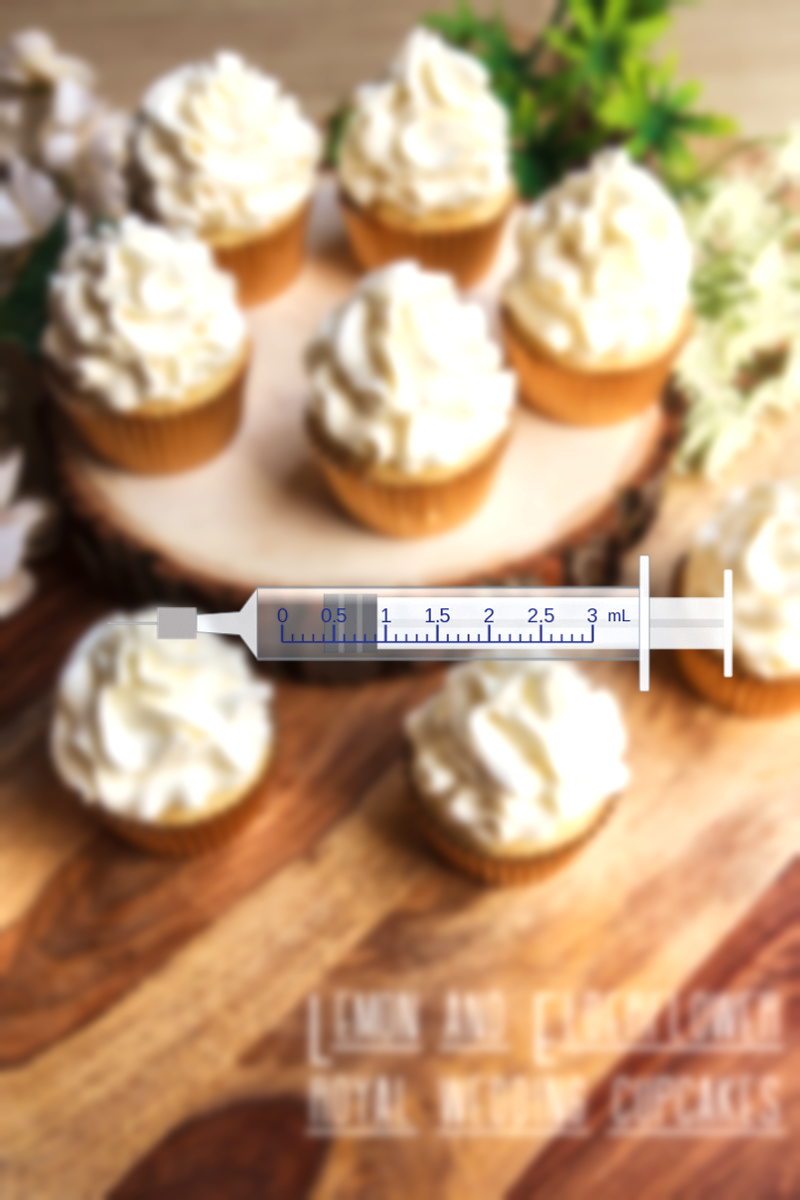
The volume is 0.4 mL
